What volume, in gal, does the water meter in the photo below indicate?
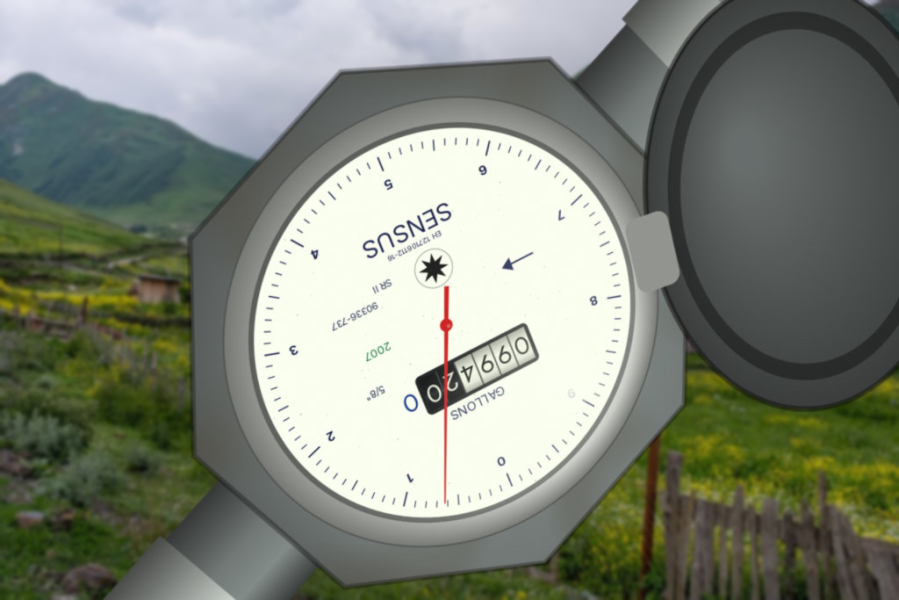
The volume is 994200.6 gal
